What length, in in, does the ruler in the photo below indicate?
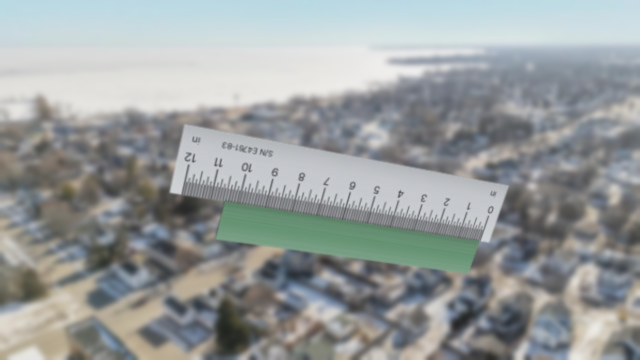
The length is 10.5 in
